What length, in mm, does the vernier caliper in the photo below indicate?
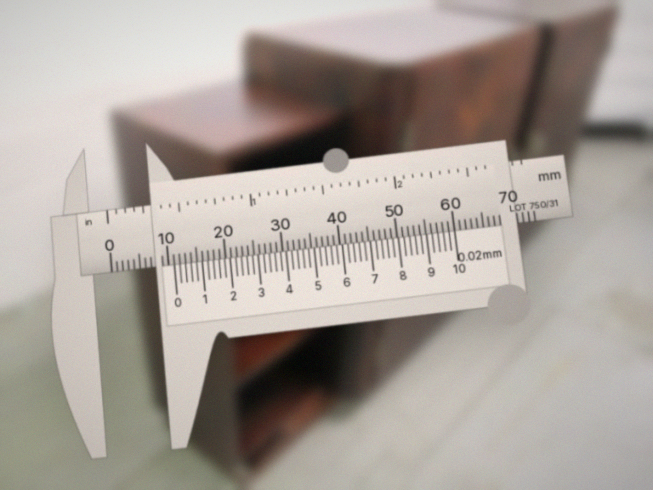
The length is 11.0 mm
